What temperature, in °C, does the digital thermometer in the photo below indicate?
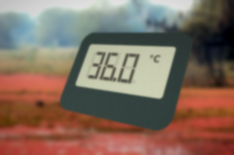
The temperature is 36.0 °C
